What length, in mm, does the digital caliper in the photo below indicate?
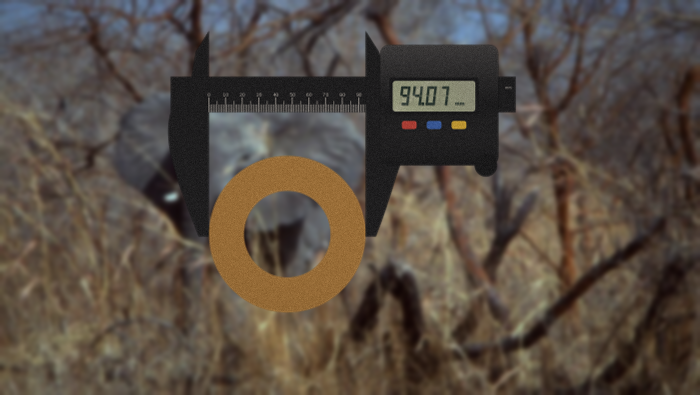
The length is 94.07 mm
